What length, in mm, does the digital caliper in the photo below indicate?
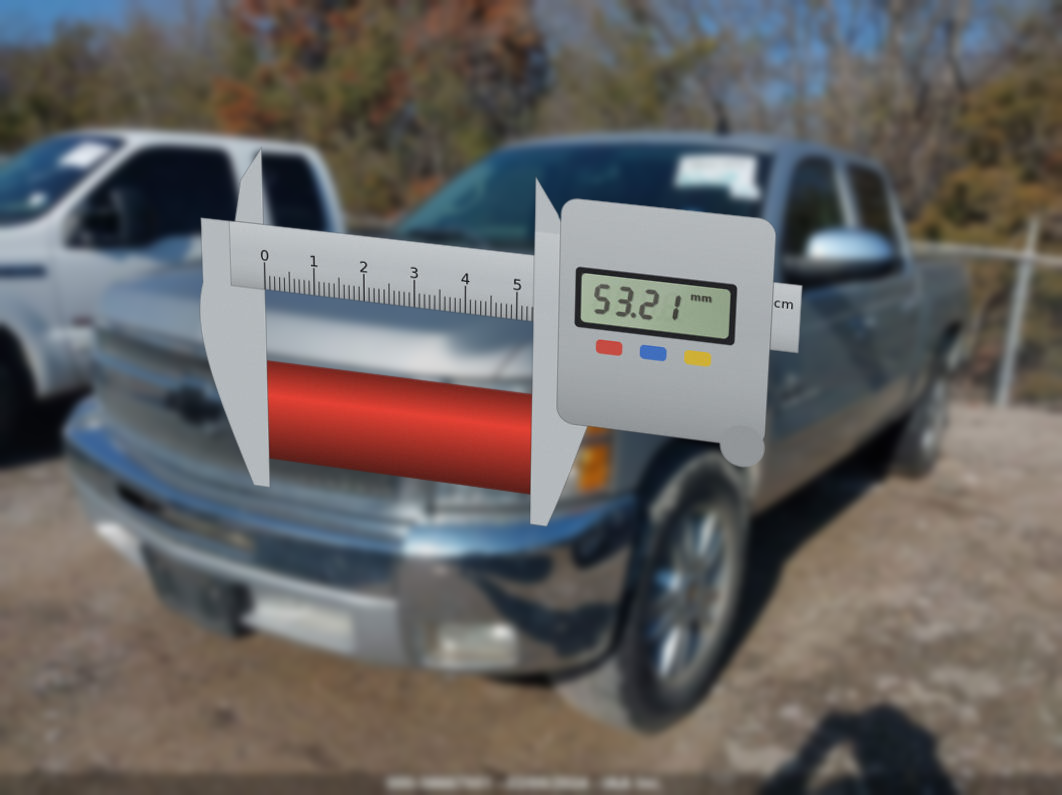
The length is 53.21 mm
